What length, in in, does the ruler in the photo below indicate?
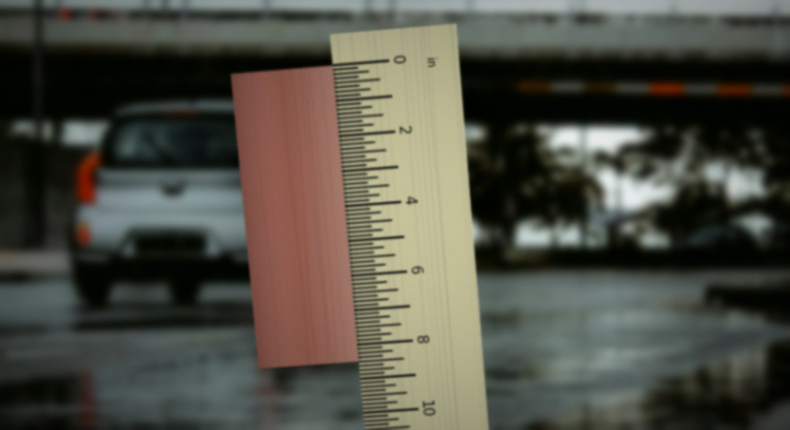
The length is 8.5 in
